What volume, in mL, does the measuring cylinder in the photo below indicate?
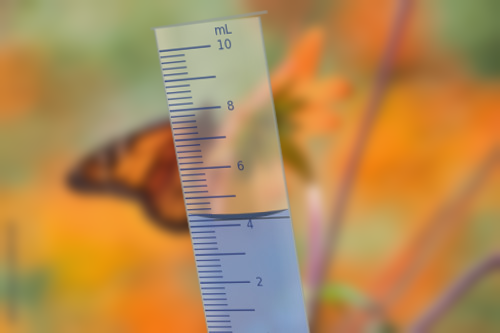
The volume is 4.2 mL
